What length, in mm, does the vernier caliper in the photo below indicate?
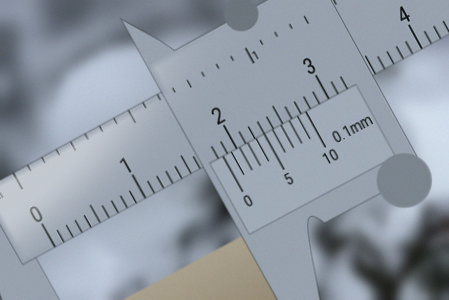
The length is 18.5 mm
